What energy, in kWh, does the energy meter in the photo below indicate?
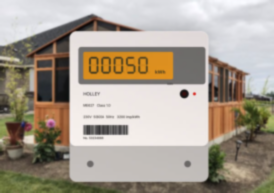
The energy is 50 kWh
